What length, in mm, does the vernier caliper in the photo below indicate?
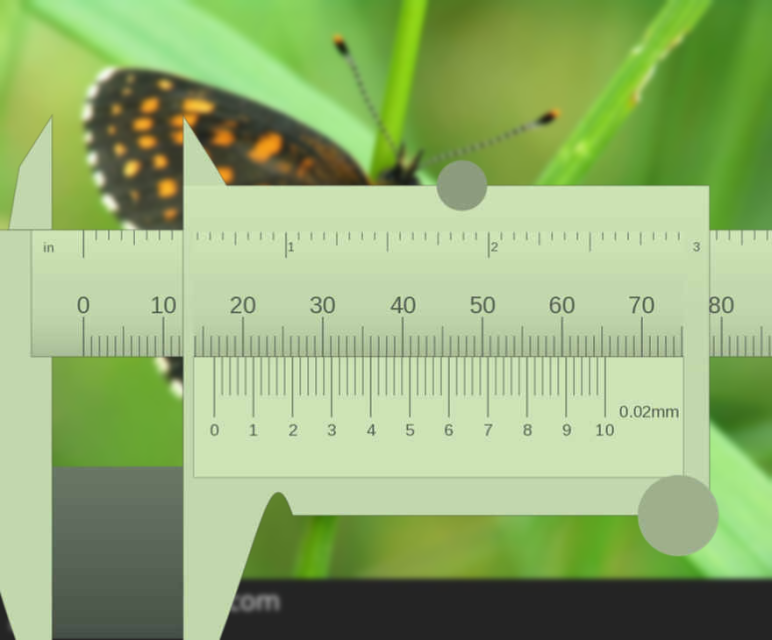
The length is 16.4 mm
